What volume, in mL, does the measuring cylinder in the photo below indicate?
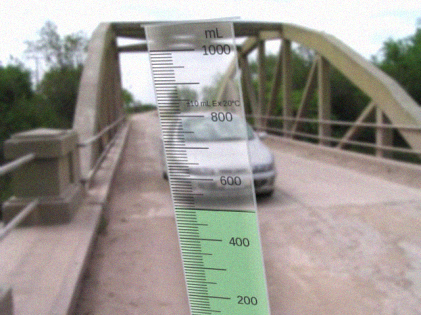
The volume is 500 mL
